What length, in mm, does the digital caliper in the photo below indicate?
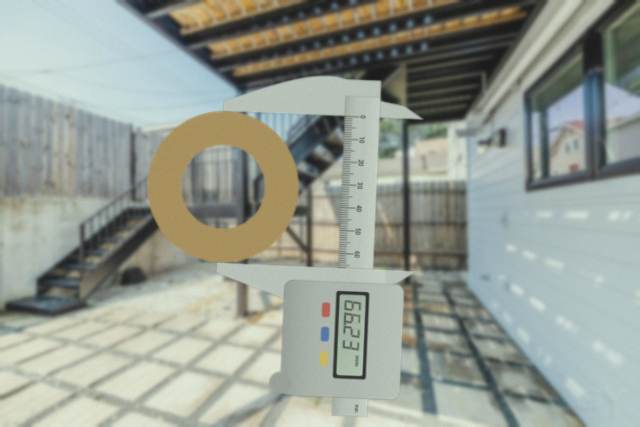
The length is 66.23 mm
